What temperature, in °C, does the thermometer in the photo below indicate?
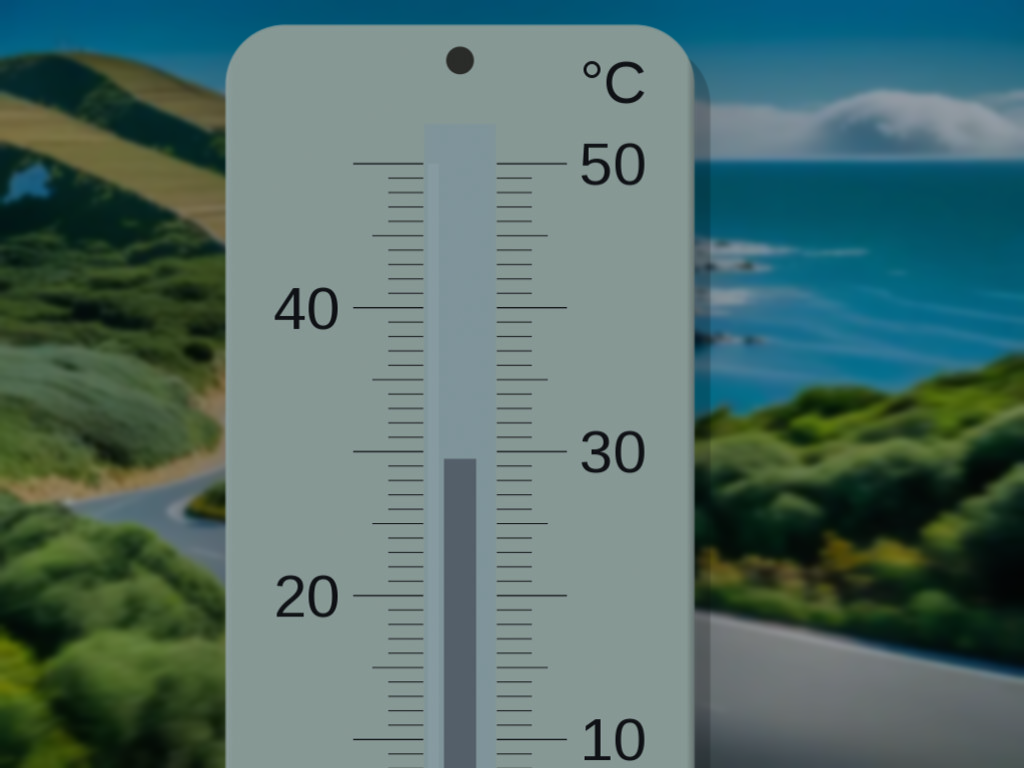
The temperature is 29.5 °C
